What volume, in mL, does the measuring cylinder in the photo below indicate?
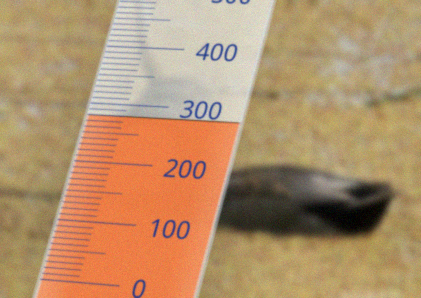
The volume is 280 mL
